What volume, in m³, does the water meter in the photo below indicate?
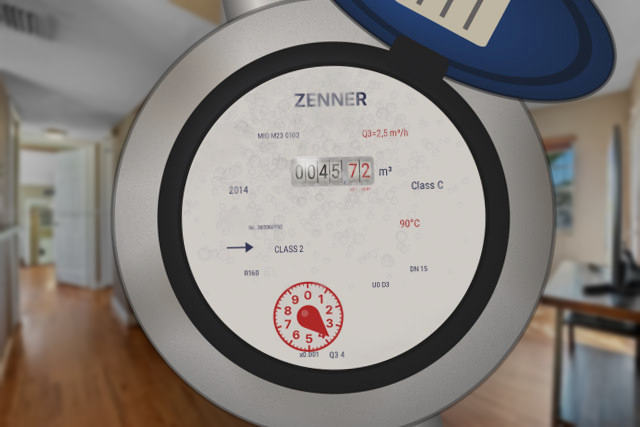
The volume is 45.723 m³
